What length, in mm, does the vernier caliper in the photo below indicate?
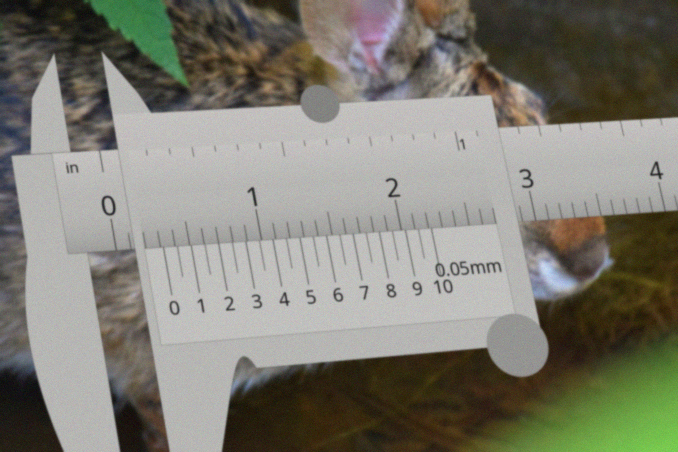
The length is 3.2 mm
